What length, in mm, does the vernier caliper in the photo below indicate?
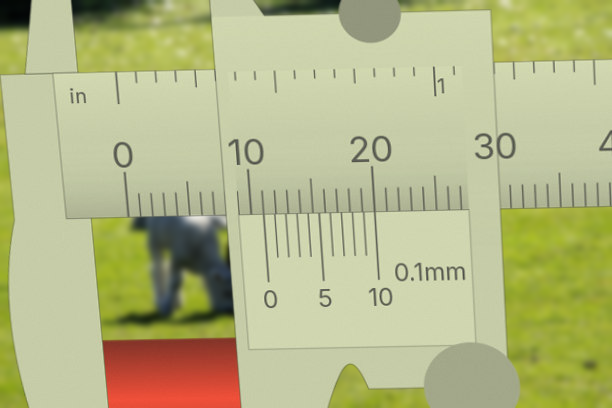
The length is 11.0 mm
